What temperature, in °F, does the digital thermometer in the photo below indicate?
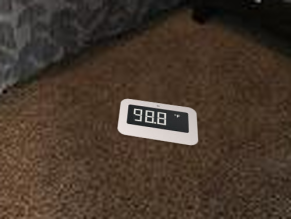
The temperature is 98.8 °F
